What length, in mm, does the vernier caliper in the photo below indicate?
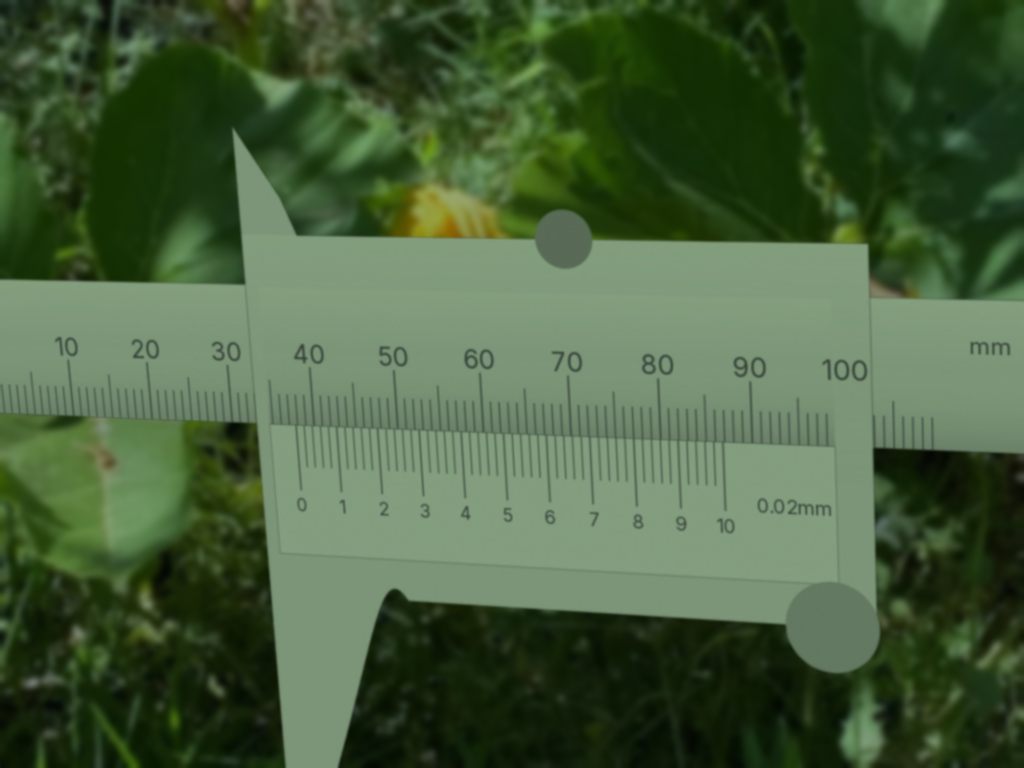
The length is 37.8 mm
